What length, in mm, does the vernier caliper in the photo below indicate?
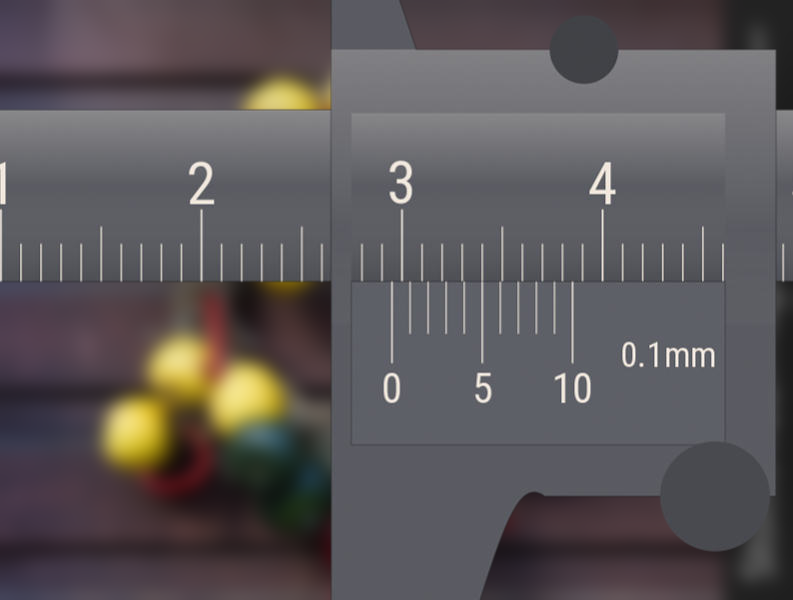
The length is 29.5 mm
